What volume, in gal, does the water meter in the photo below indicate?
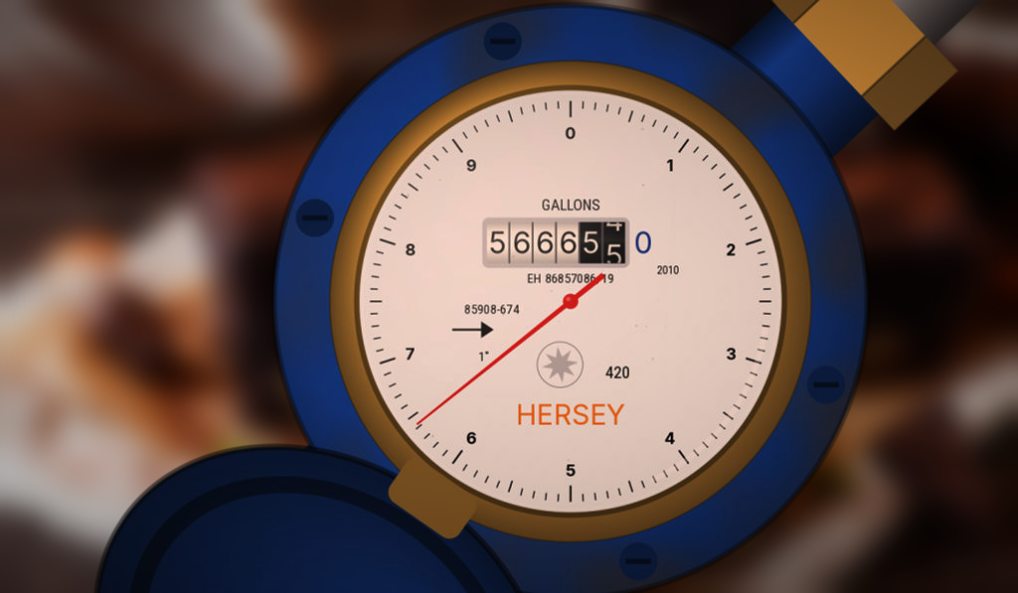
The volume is 5666546.4 gal
